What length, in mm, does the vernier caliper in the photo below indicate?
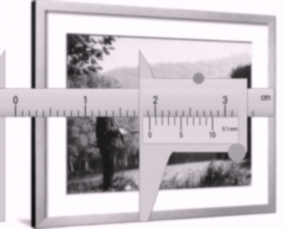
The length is 19.2 mm
